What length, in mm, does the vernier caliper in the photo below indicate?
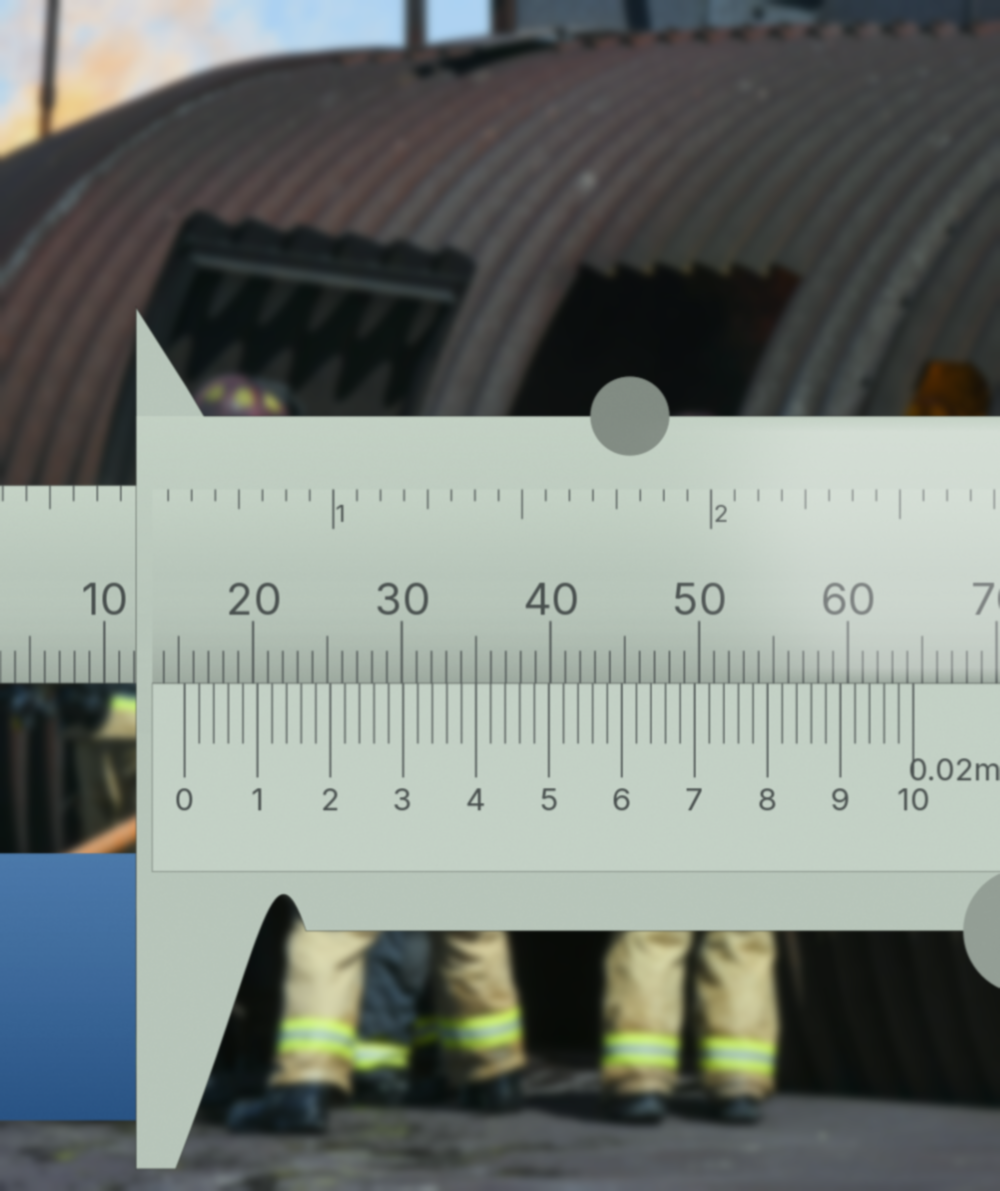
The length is 15.4 mm
